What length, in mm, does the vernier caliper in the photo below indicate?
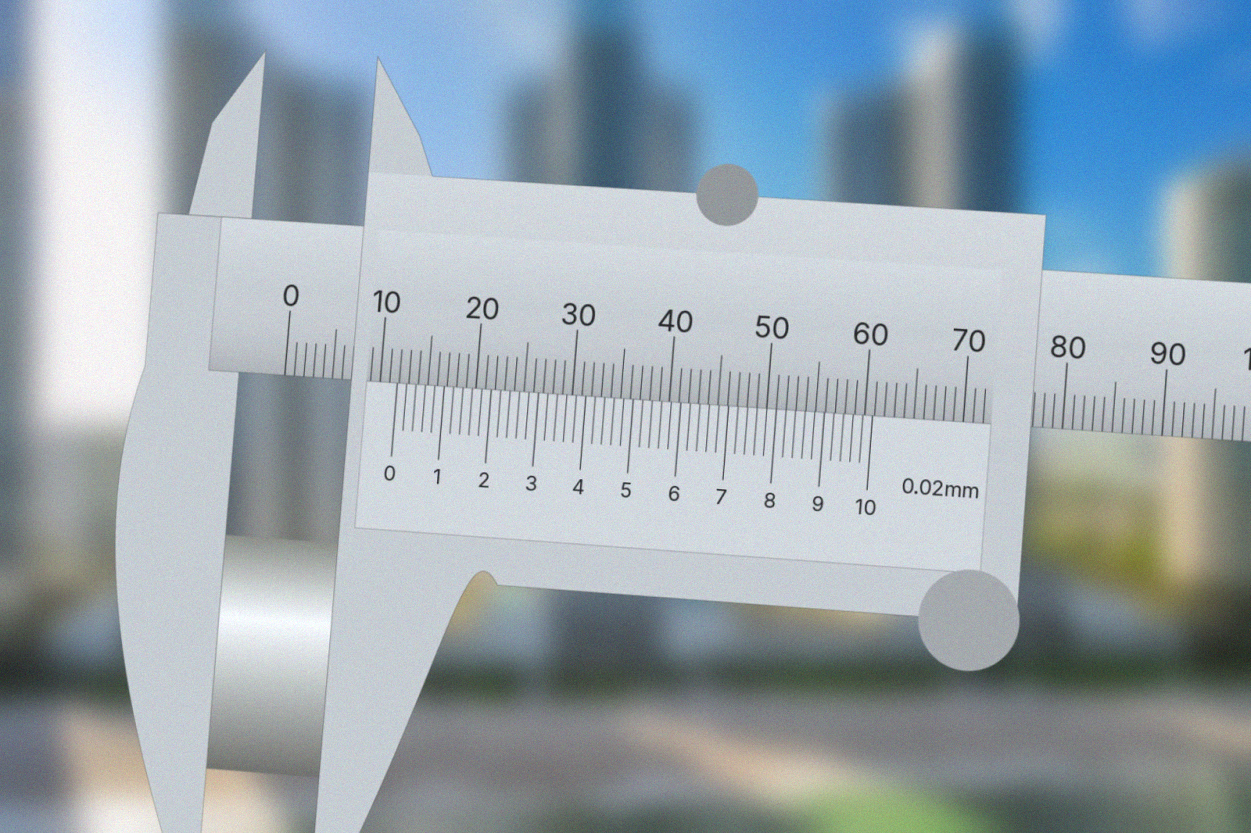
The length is 11.8 mm
